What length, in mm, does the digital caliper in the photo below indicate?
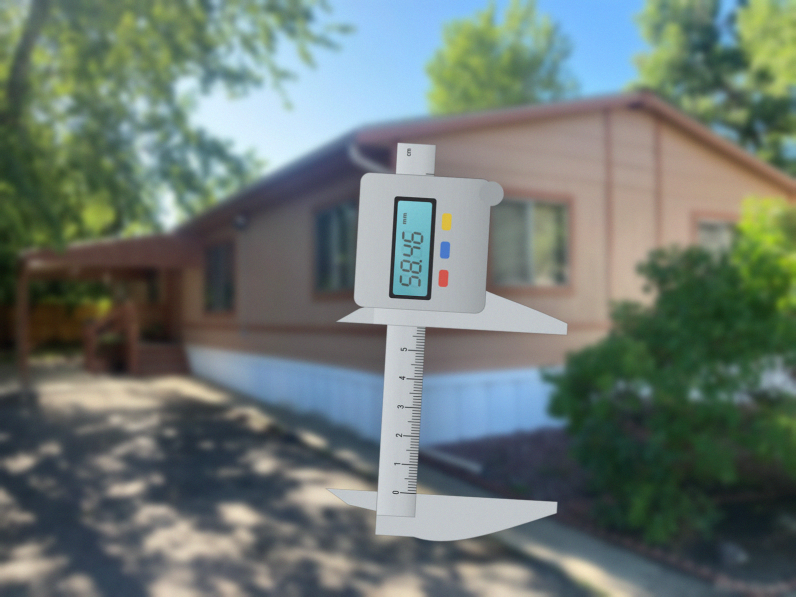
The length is 58.46 mm
